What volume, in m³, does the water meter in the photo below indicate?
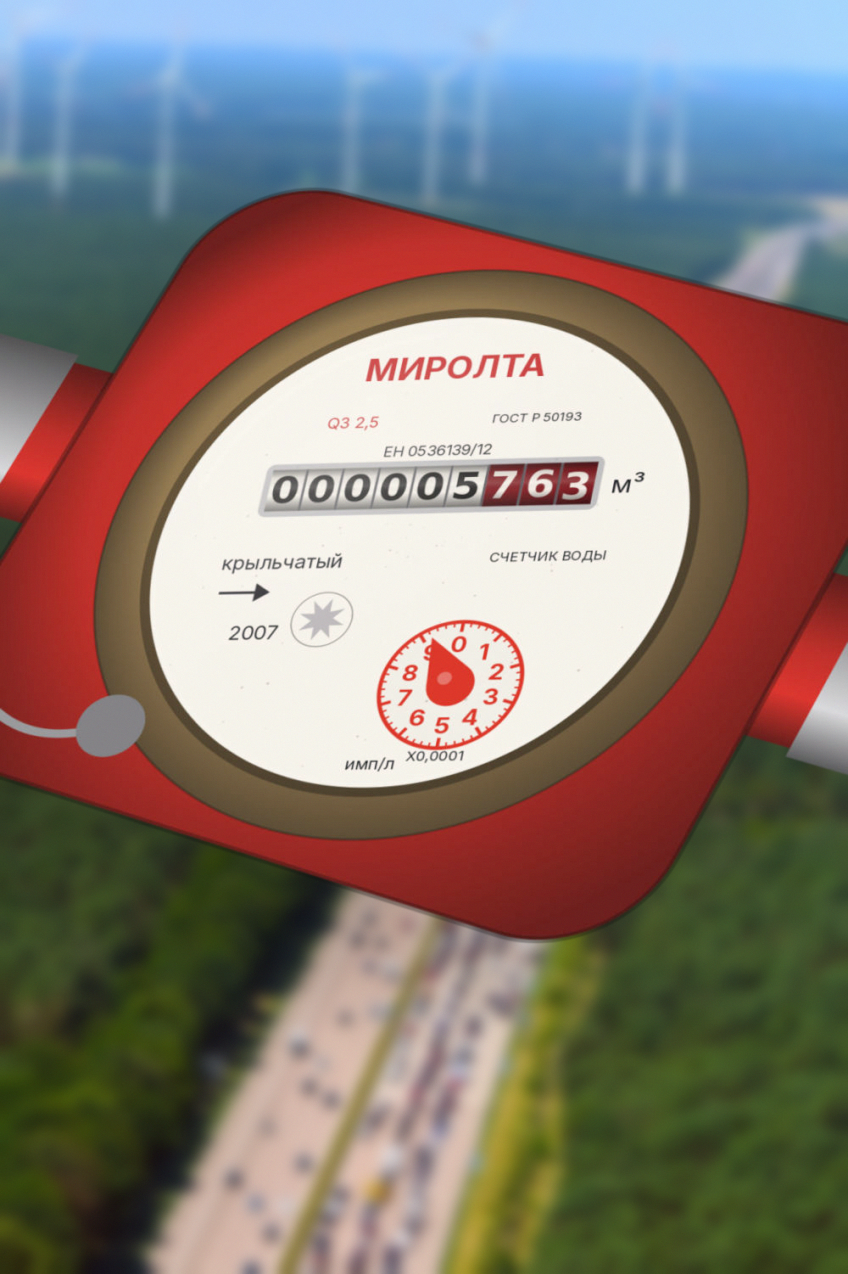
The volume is 5.7629 m³
